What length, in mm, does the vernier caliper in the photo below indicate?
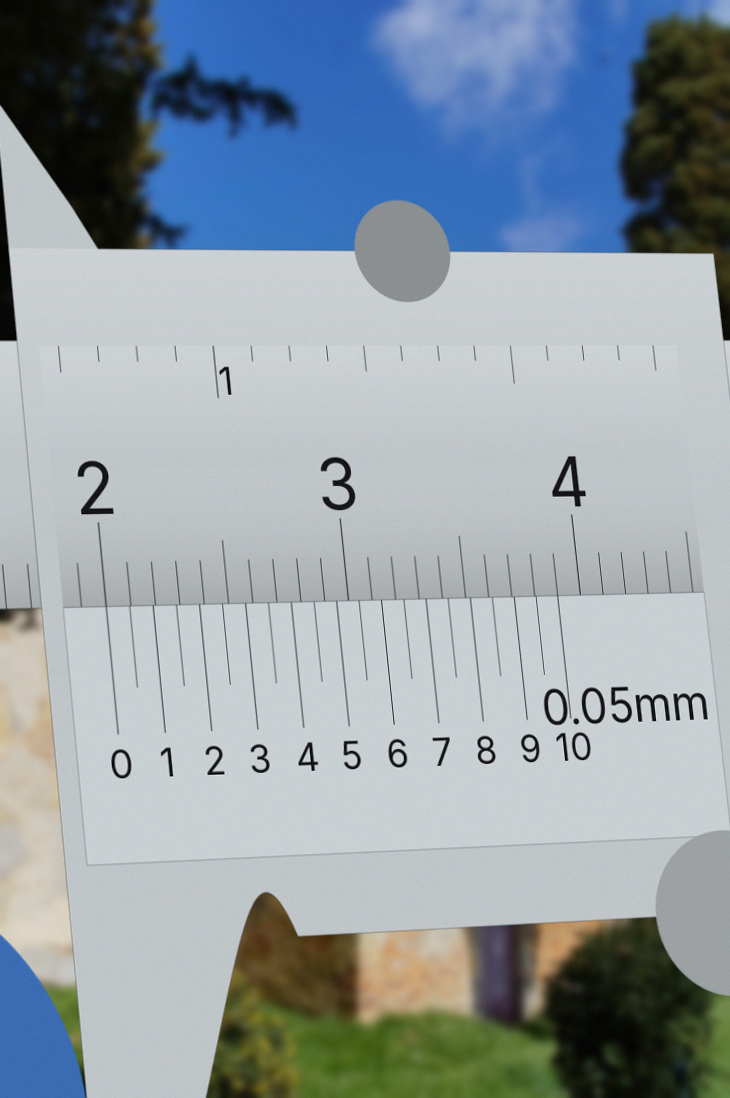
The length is 20.00 mm
